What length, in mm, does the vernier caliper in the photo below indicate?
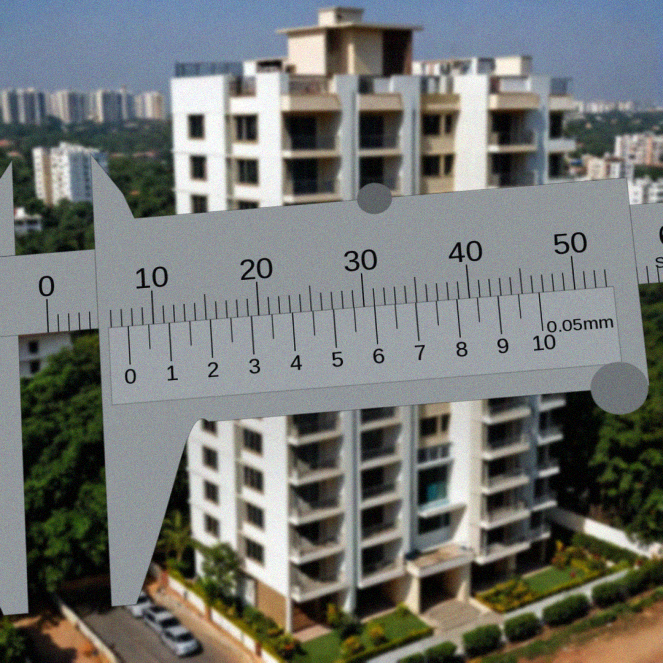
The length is 7.6 mm
